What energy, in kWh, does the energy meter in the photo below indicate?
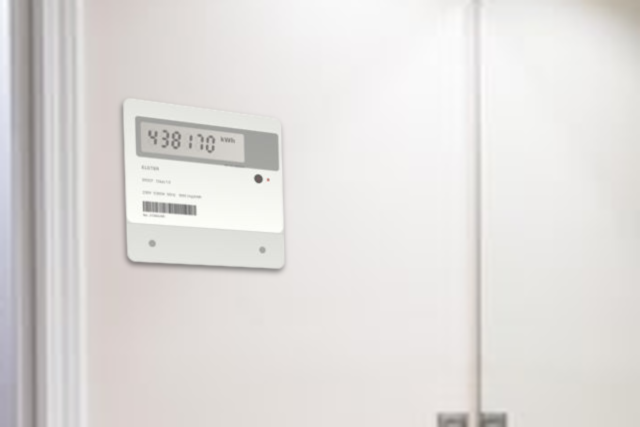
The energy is 438170 kWh
